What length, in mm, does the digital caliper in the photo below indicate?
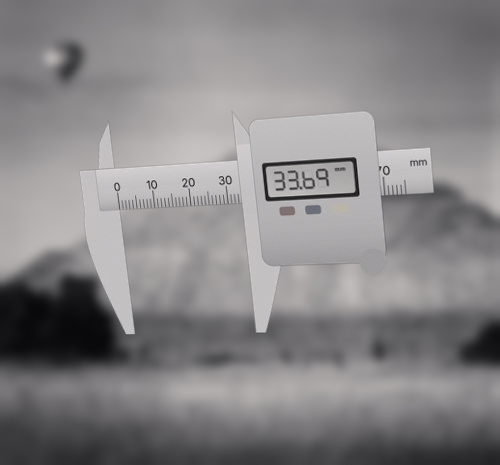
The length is 33.69 mm
